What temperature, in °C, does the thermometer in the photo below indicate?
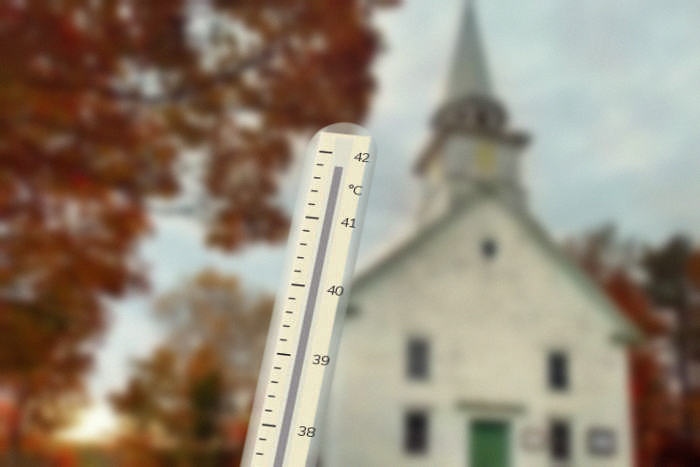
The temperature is 41.8 °C
